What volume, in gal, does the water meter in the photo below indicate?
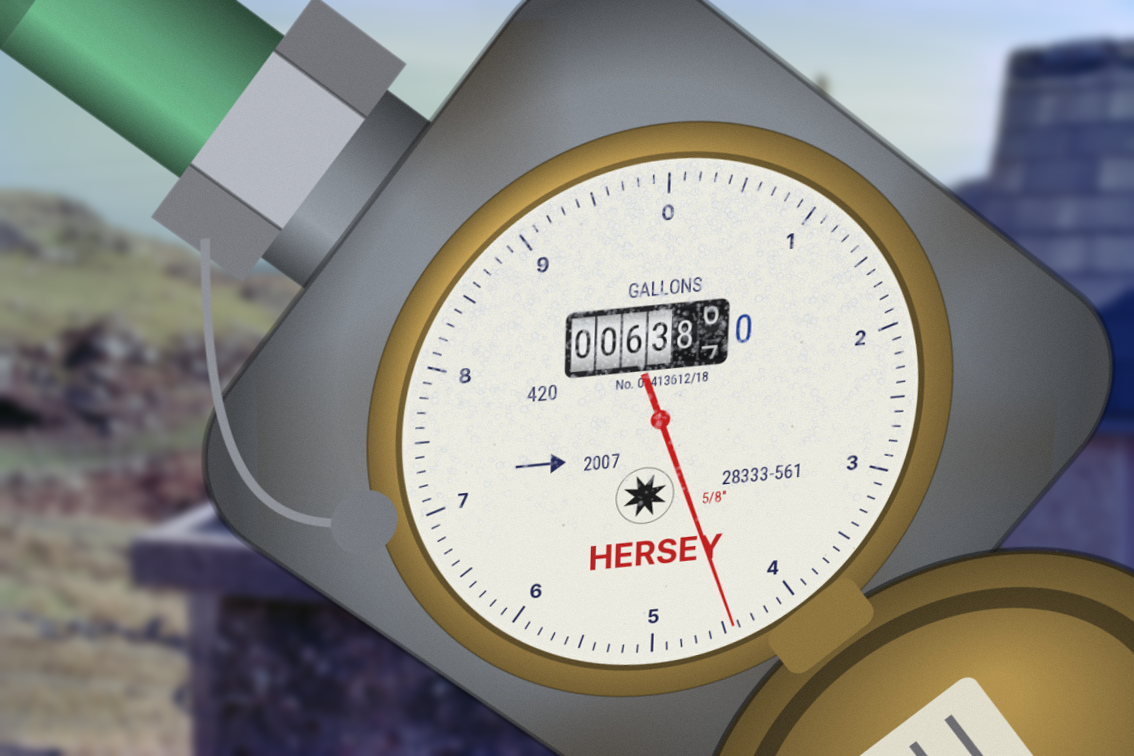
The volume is 63864.4 gal
